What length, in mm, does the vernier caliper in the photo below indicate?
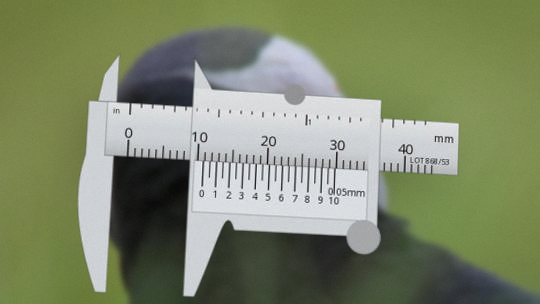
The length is 10.8 mm
